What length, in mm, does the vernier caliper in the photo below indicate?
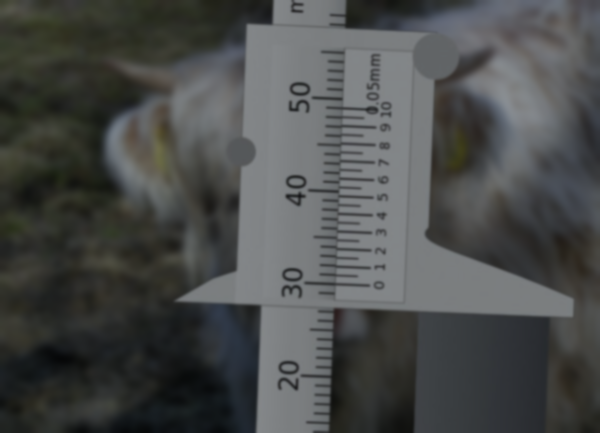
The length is 30.0 mm
